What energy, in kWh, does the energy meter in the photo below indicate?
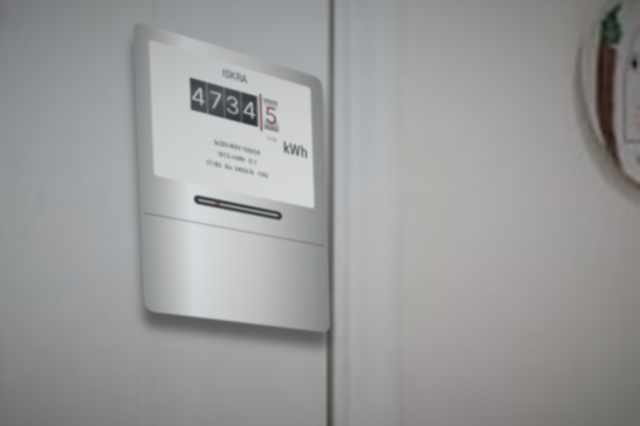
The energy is 4734.5 kWh
